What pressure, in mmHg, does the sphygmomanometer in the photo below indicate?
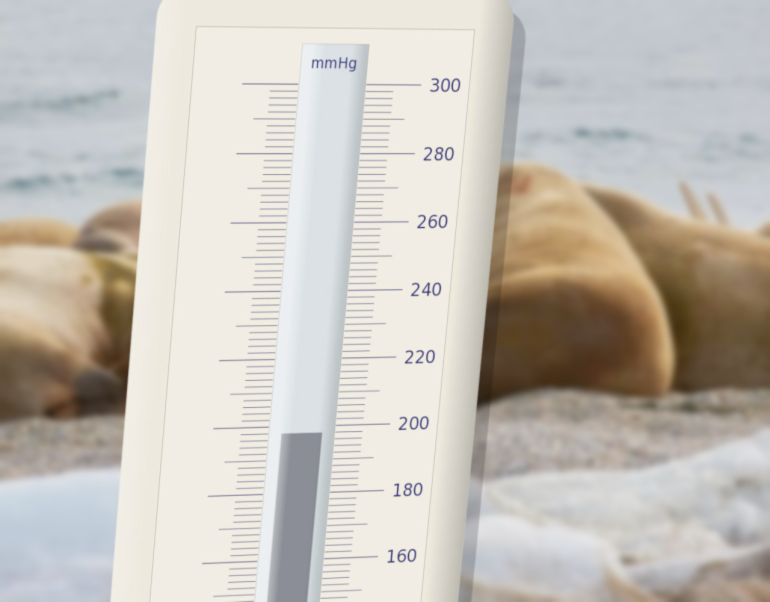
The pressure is 198 mmHg
